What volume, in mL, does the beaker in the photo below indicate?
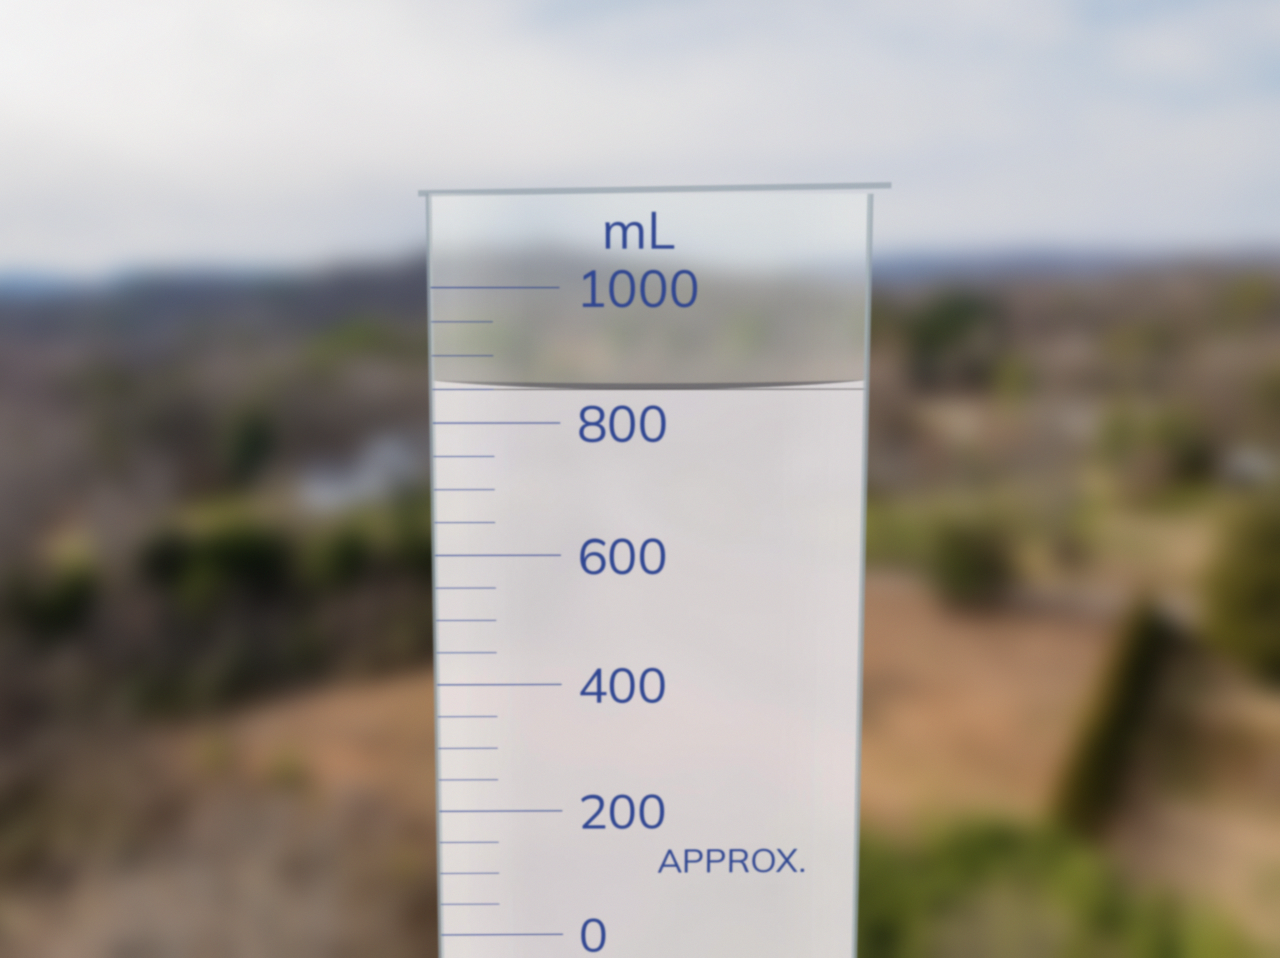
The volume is 850 mL
